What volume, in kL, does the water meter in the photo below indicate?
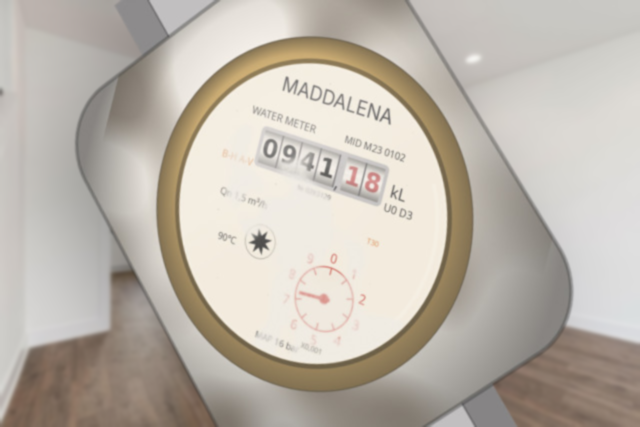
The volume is 941.187 kL
